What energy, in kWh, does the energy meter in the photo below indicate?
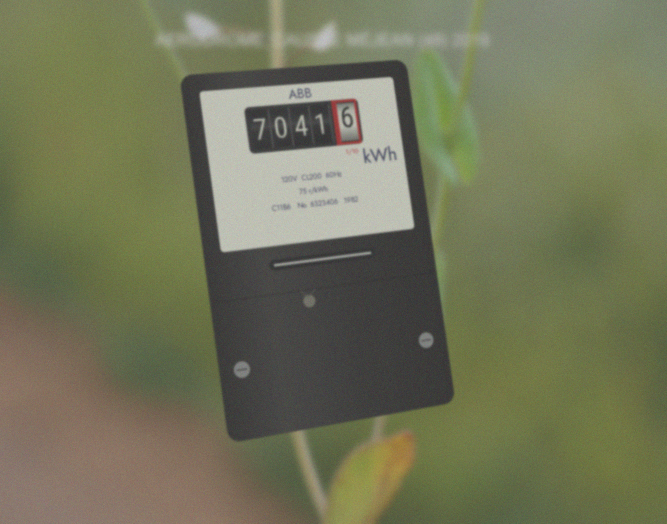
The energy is 7041.6 kWh
